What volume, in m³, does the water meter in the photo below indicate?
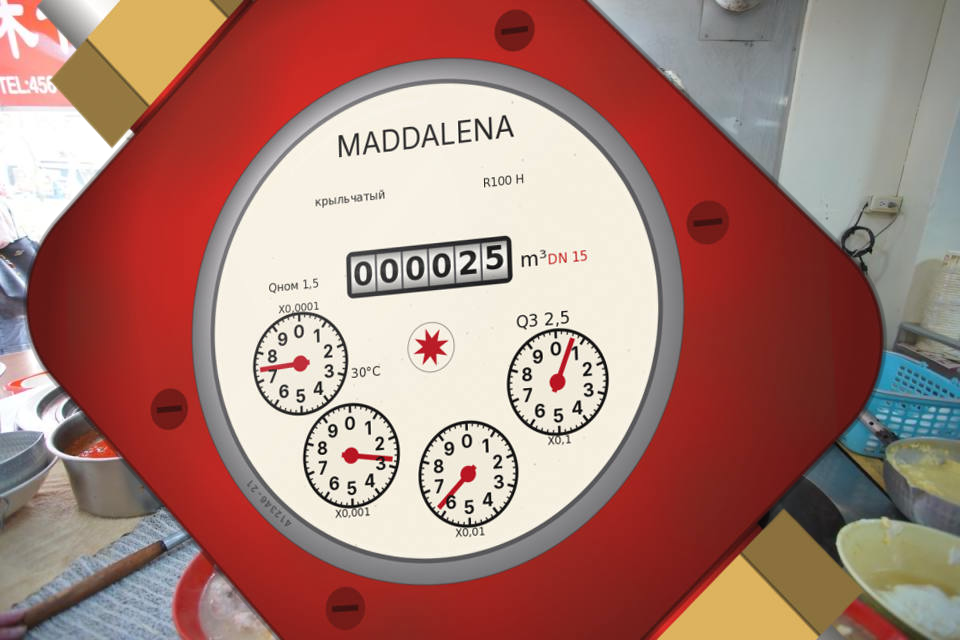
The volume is 25.0627 m³
